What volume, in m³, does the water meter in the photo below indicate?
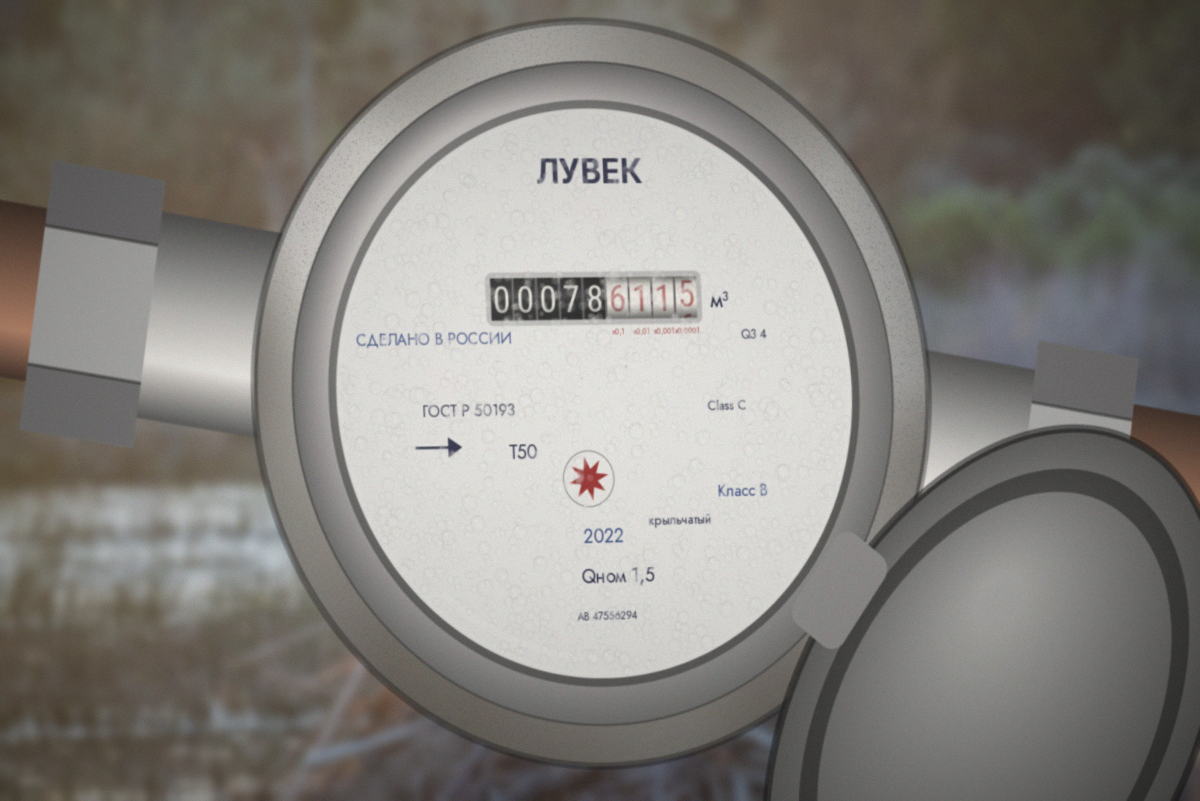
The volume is 78.6115 m³
